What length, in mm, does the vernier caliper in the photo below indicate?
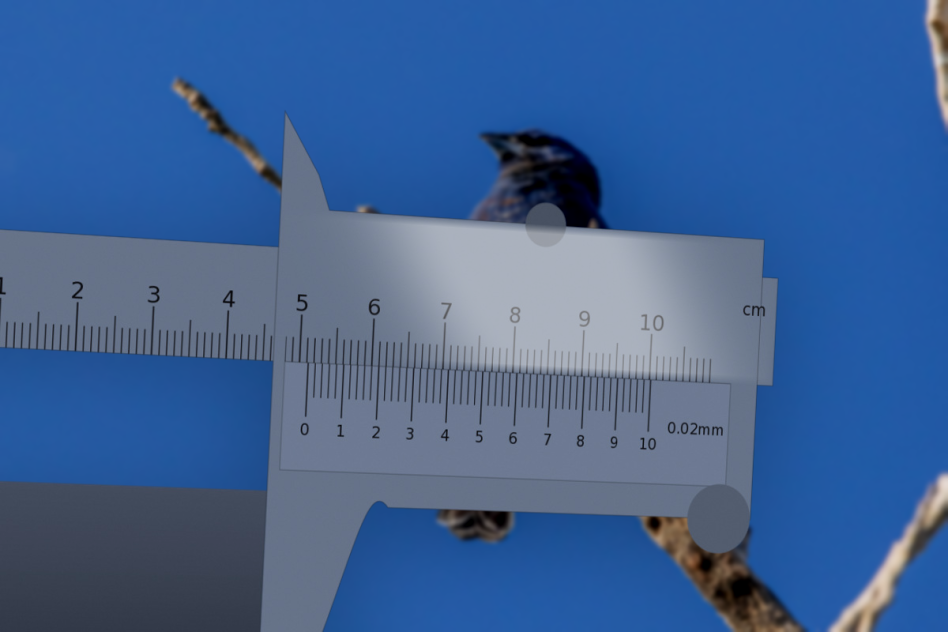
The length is 51.2 mm
